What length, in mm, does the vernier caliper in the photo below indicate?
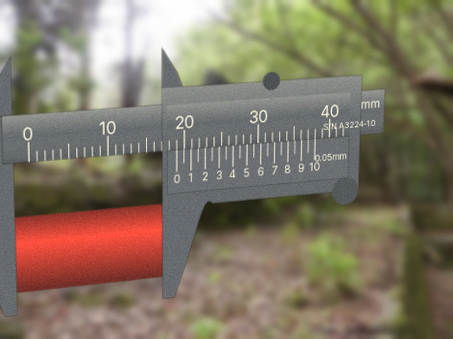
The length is 19.0 mm
